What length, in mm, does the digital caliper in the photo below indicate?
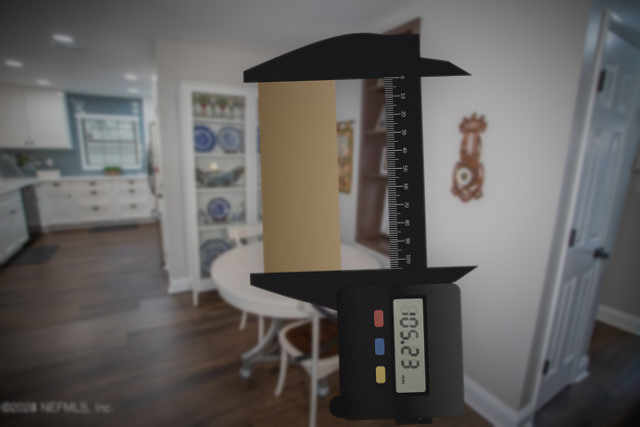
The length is 105.23 mm
